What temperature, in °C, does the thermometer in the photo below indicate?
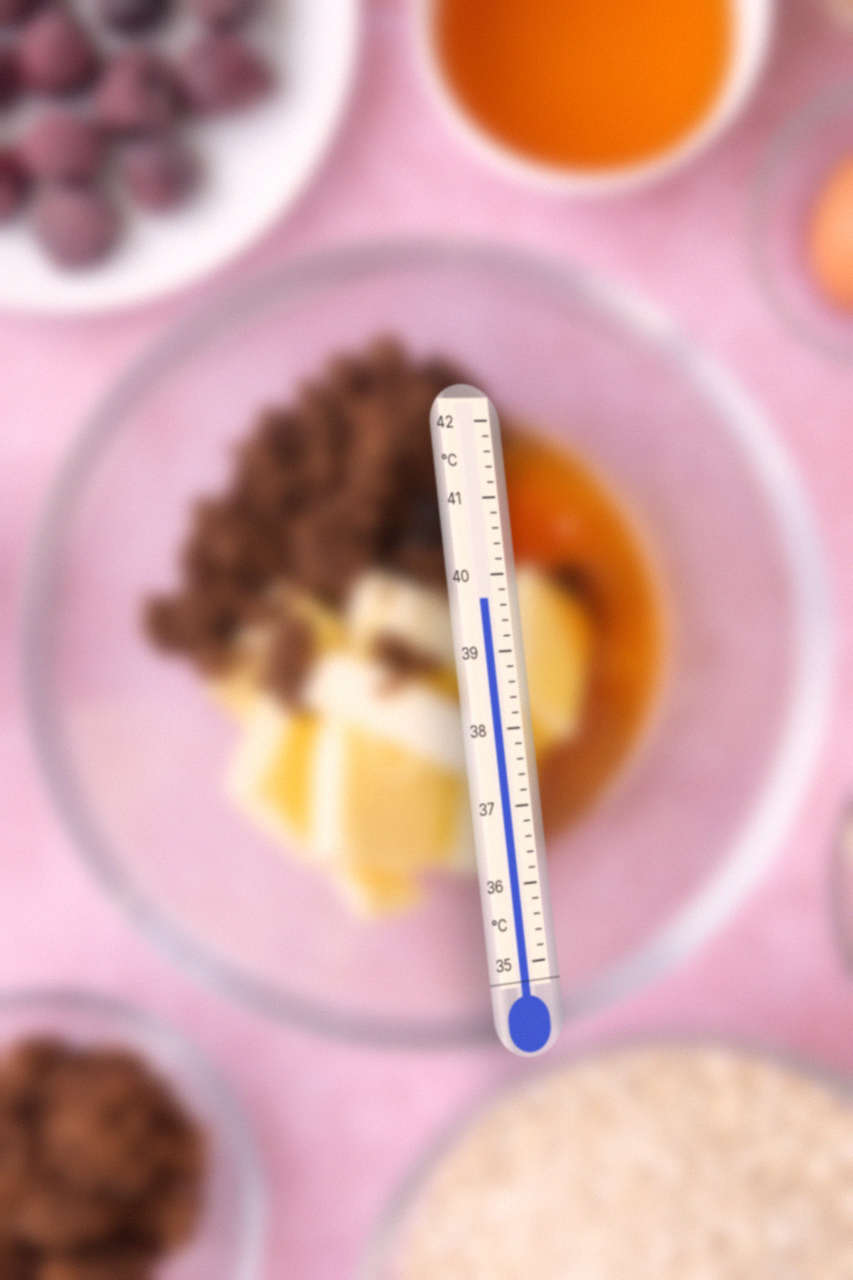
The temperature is 39.7 °C
